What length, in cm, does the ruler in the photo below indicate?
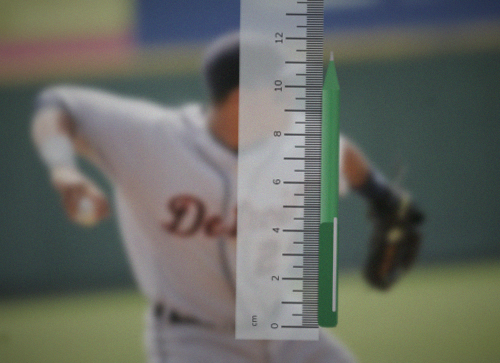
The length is 11.5 cm
